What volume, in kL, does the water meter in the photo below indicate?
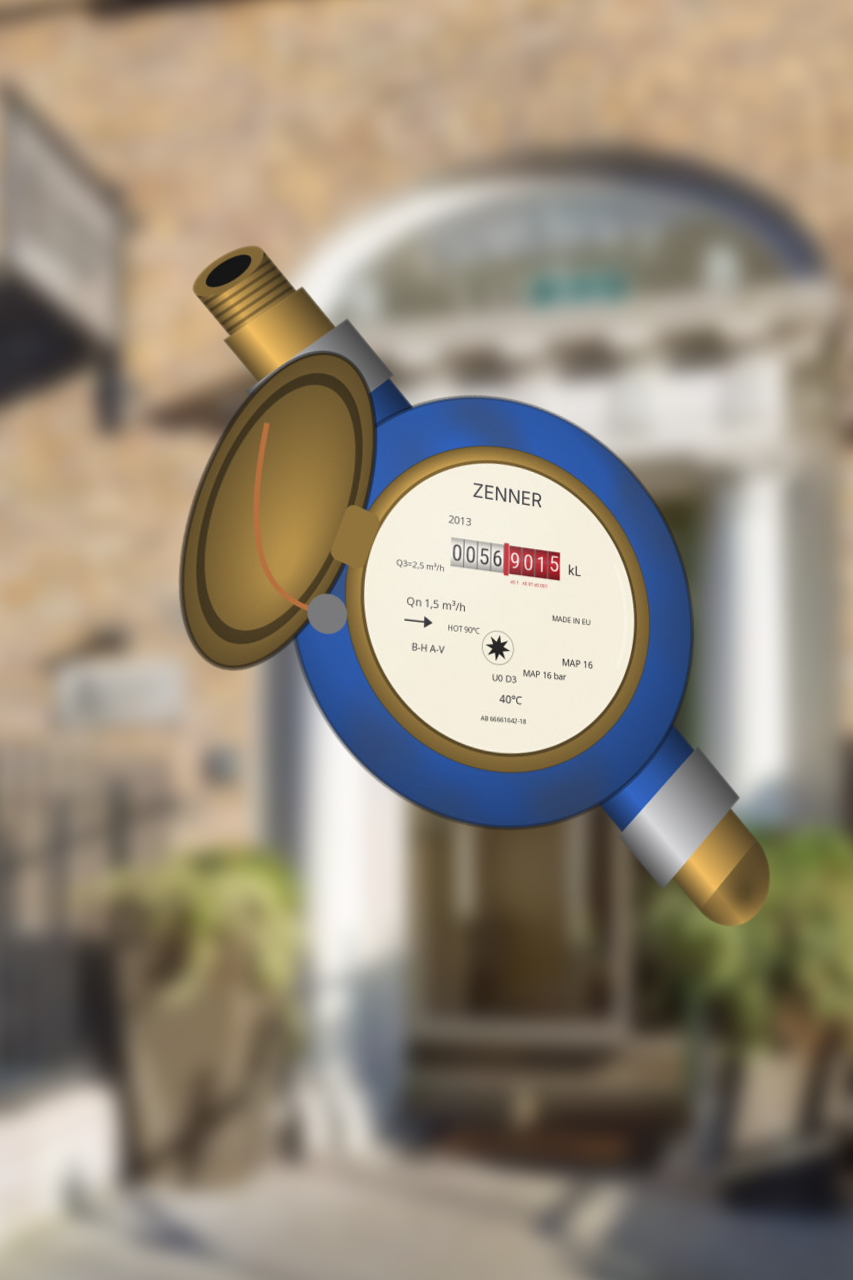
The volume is 56.9015 kL
